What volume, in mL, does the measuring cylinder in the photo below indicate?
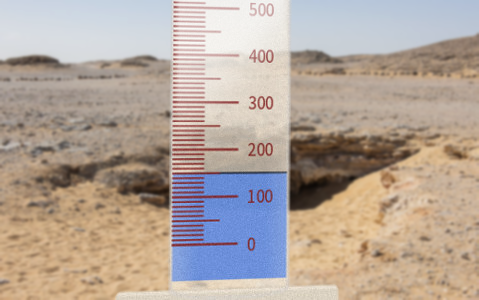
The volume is 150 mL
